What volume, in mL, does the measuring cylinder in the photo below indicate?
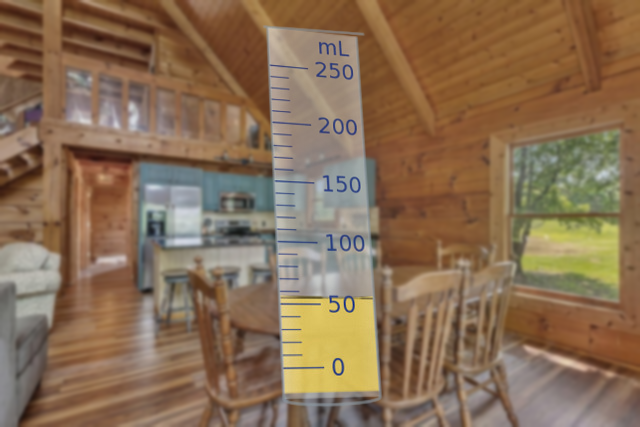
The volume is 55 mL
